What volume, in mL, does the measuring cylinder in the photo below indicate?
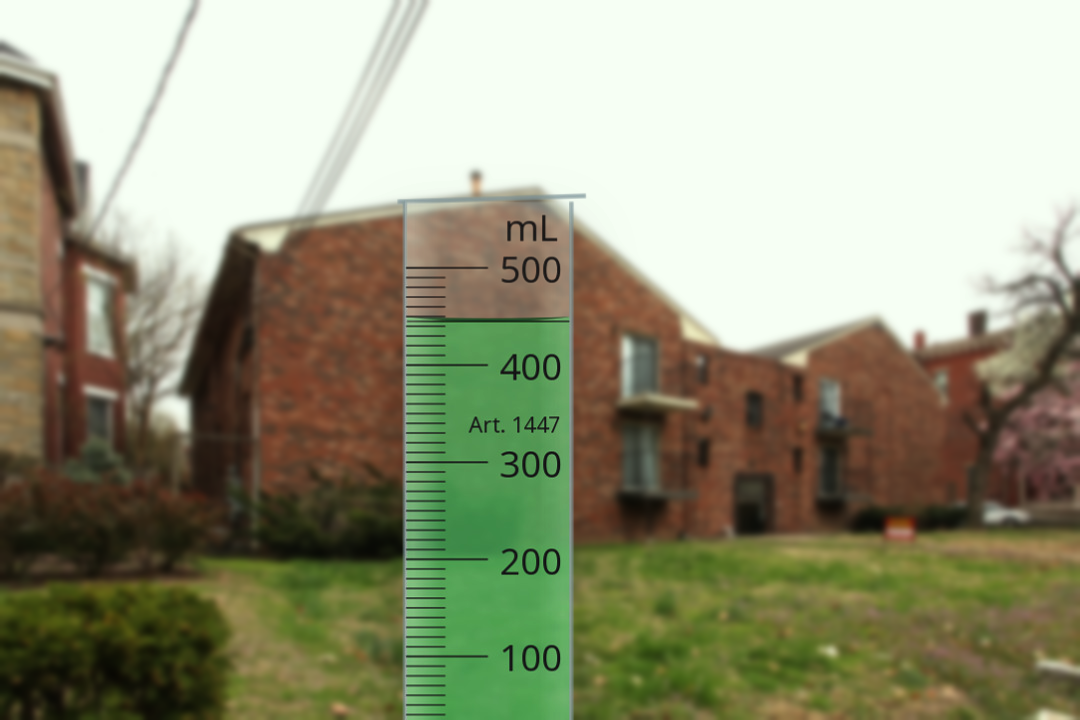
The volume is 445 mL
